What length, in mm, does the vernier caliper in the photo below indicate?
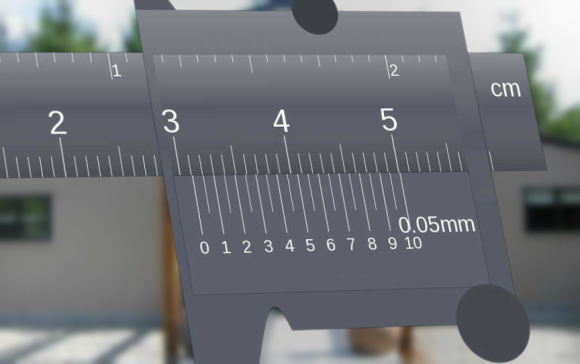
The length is 31.1 mm
